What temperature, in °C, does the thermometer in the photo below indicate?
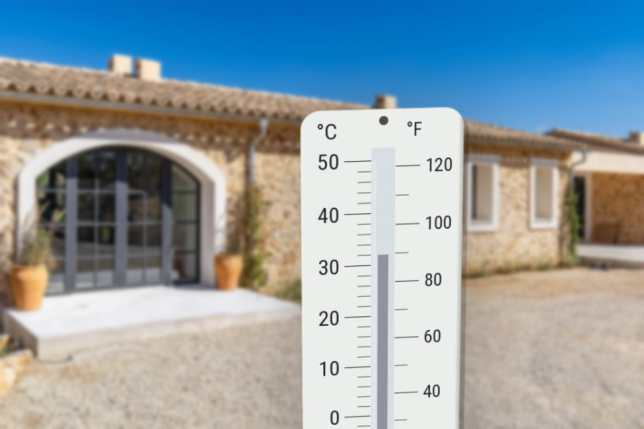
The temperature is 32 °C
